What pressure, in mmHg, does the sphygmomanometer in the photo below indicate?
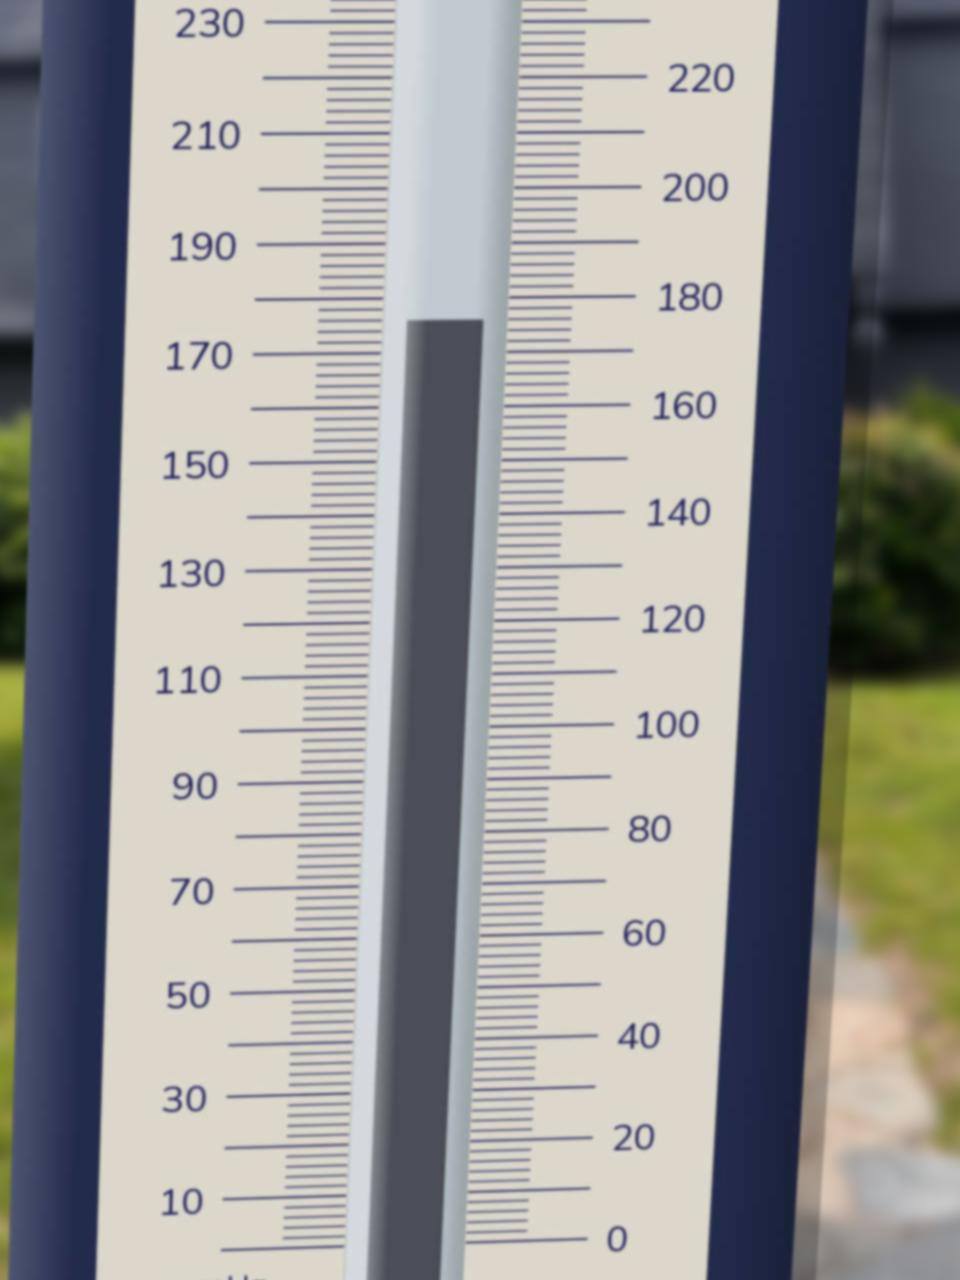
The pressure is 176 mmHg
